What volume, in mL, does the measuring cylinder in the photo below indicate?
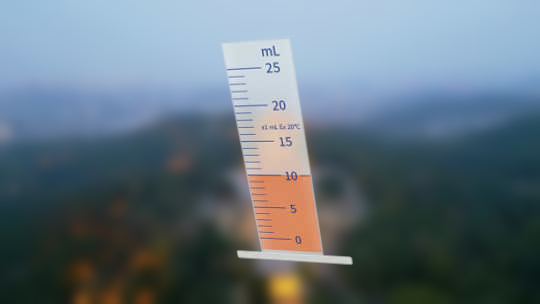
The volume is 10 mL
